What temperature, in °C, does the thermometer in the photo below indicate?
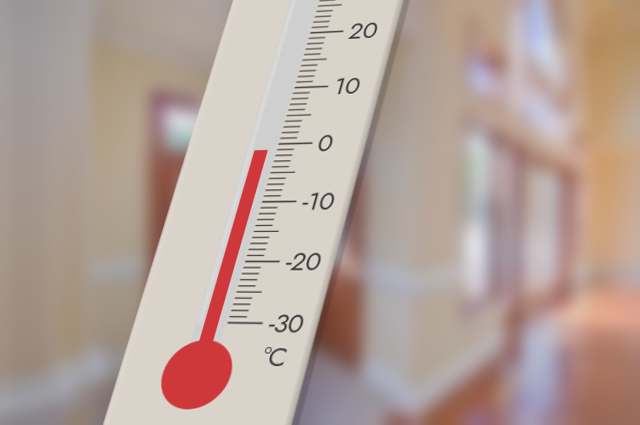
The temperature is -1 °C
